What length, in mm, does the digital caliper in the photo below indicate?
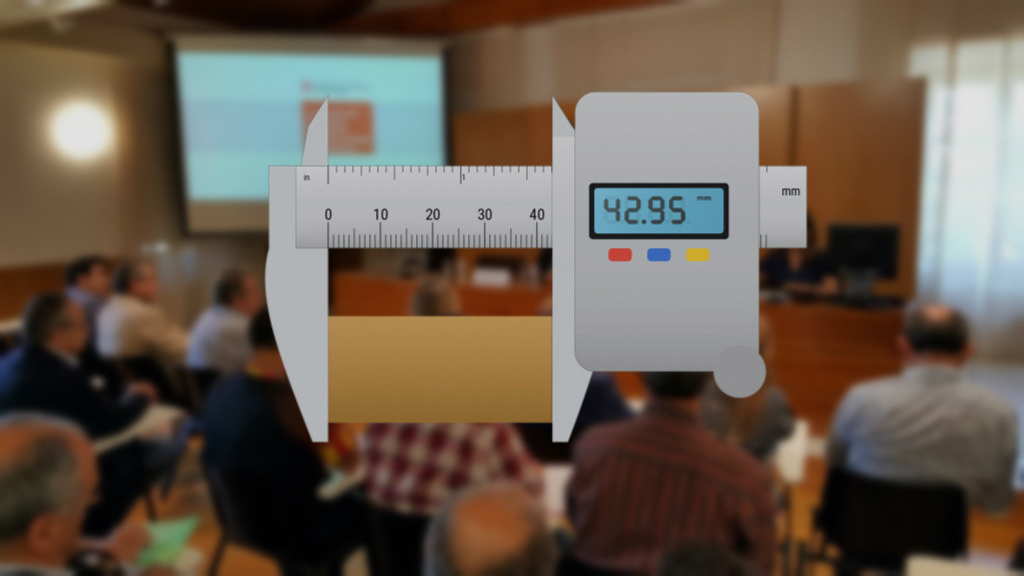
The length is 42.95 mm
